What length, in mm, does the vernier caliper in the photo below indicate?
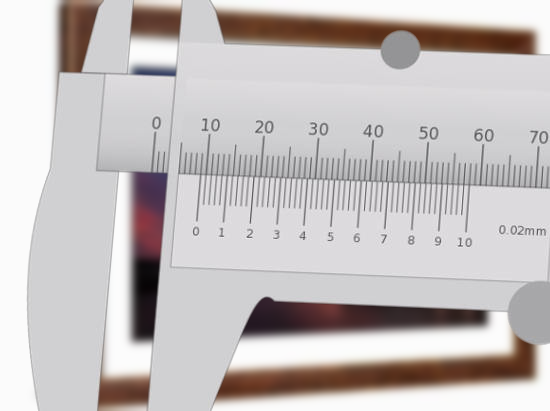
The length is 9.0 mm
